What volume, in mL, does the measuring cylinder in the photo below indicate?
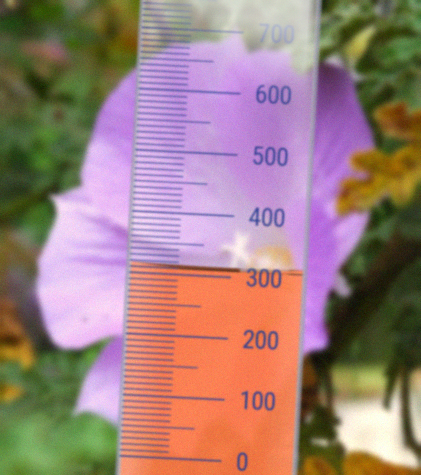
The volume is 310 mL
